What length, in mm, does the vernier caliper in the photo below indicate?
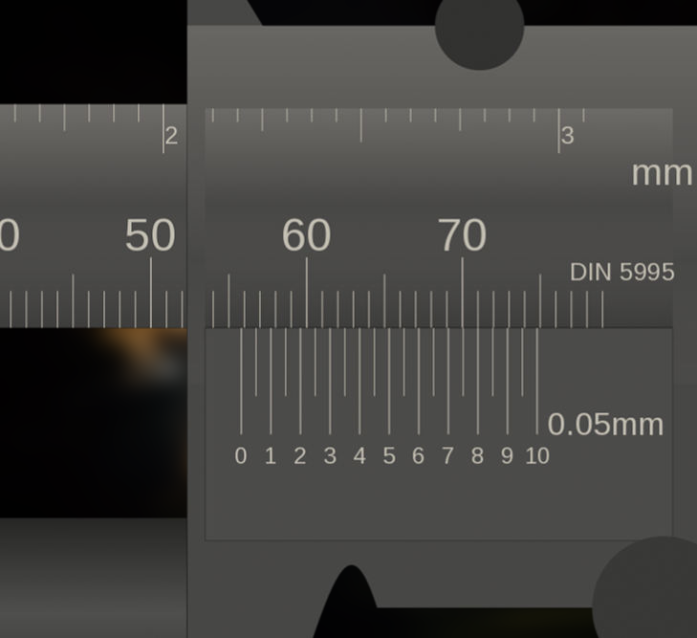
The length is 55.8 mm
